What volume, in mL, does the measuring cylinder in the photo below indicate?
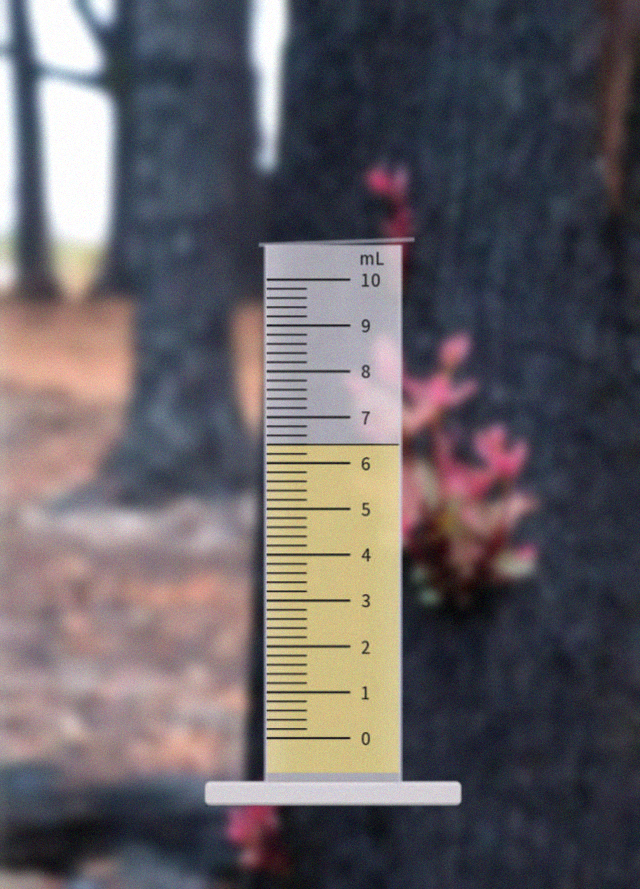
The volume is 6.4 mL
